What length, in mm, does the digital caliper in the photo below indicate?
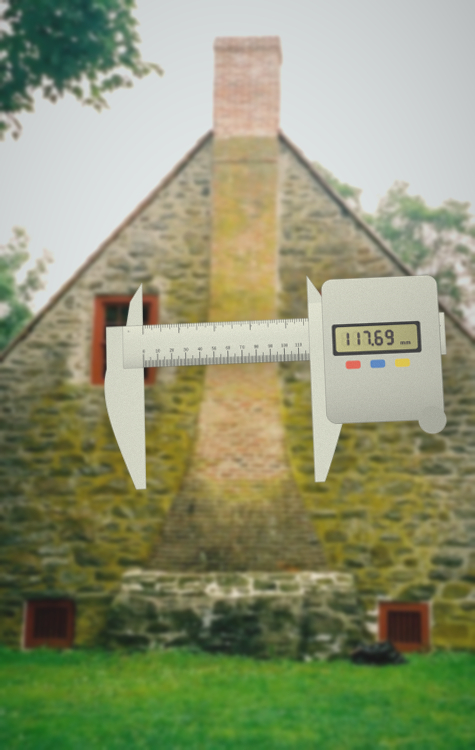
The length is 117.69 mm
